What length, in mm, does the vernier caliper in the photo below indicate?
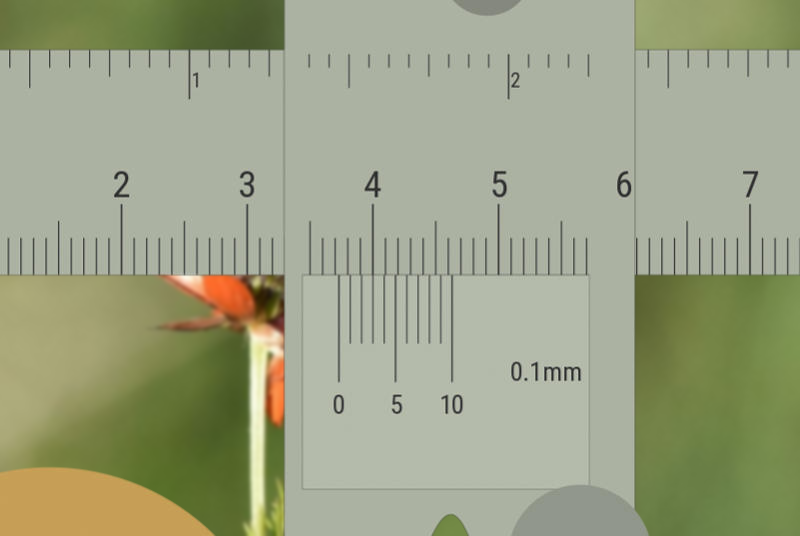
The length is 37.3 mm
